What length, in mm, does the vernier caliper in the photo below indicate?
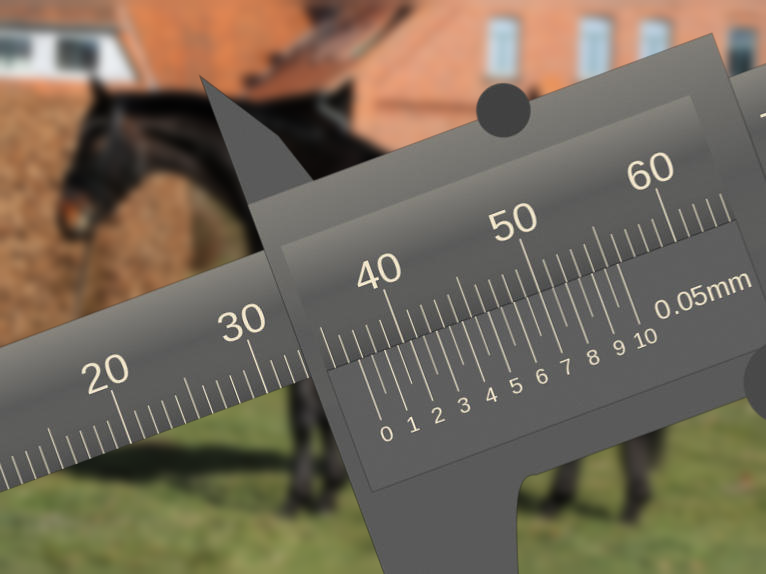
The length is 36.7 mm
